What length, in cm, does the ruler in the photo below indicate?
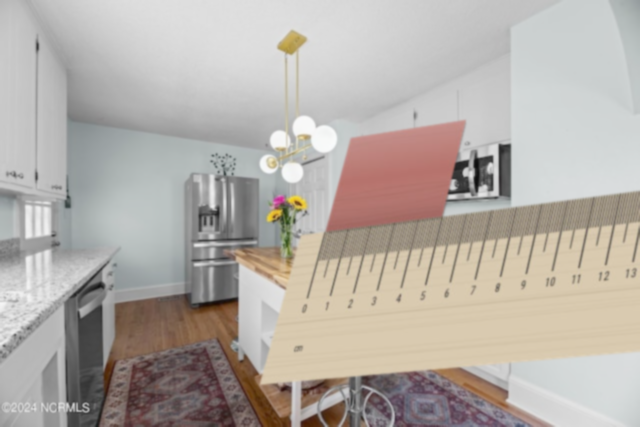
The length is 5 cm
